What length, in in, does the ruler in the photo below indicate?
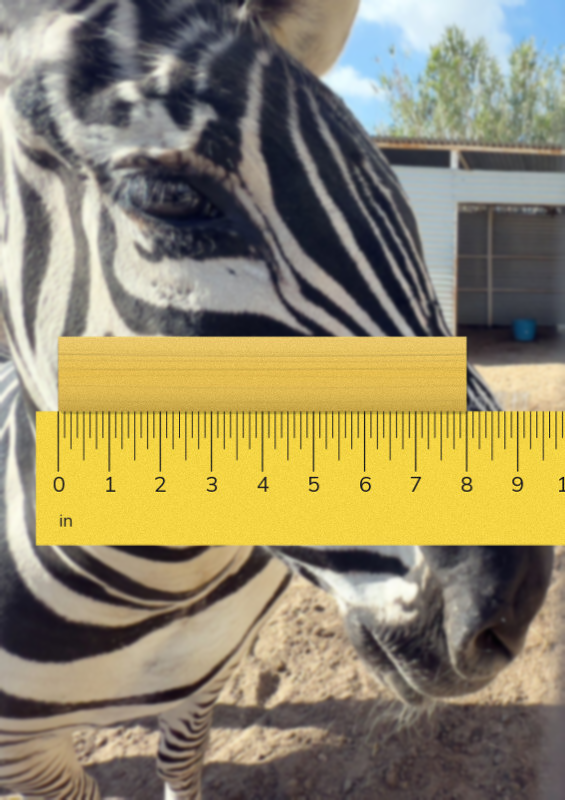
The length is 8 in
